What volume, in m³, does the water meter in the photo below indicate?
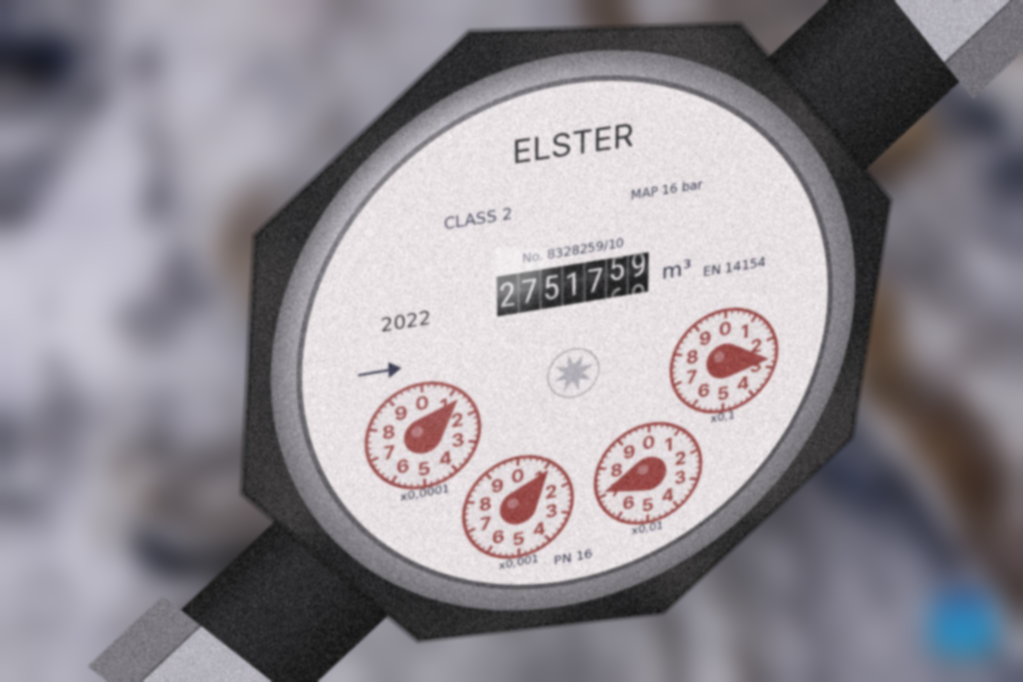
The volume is 2751759.2711 m³
